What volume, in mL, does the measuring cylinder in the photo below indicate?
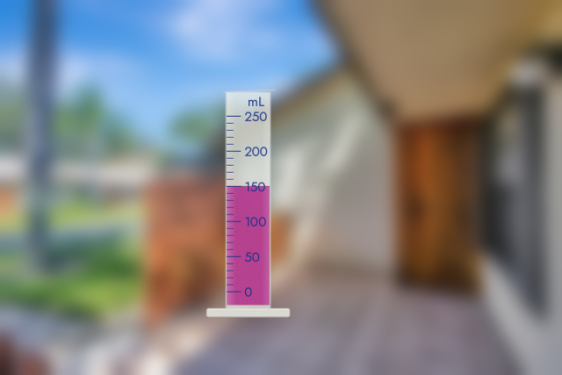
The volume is 150 mL
